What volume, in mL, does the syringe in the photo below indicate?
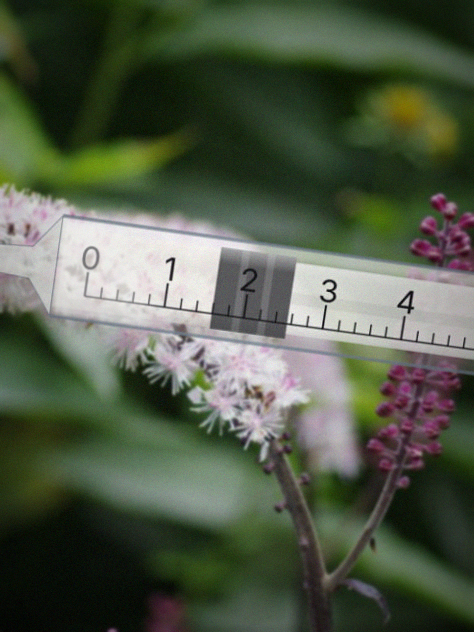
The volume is 1.6 mL
